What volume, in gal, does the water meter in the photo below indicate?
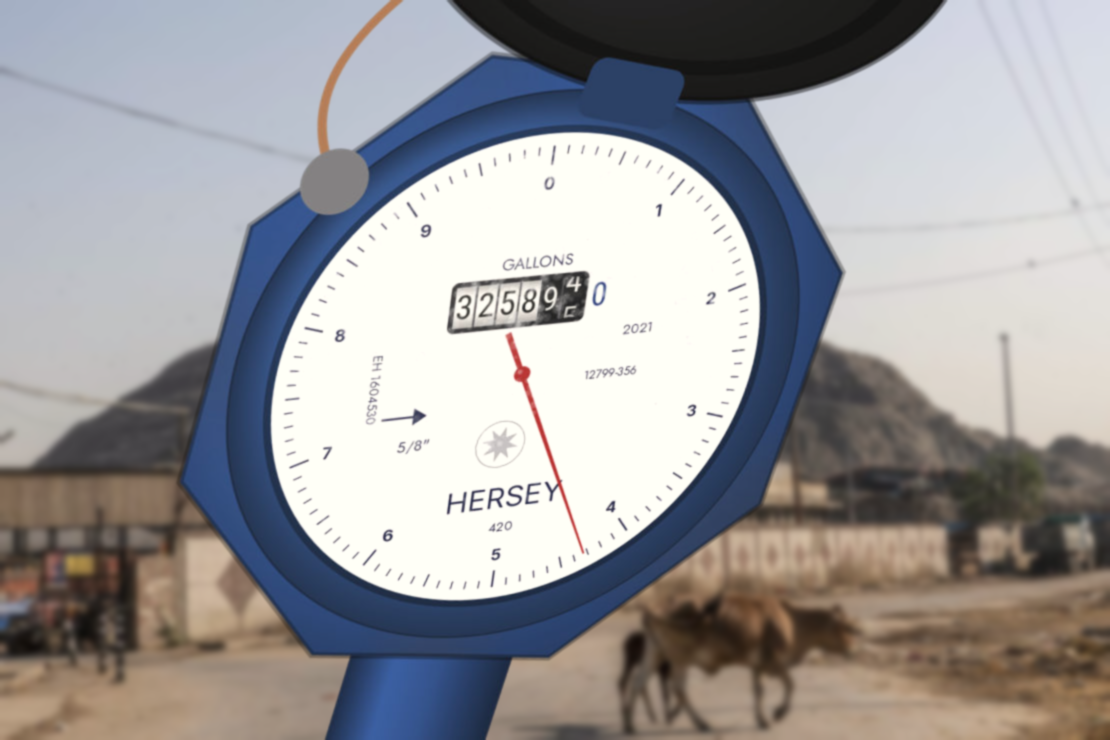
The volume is 3258944.3 gal
